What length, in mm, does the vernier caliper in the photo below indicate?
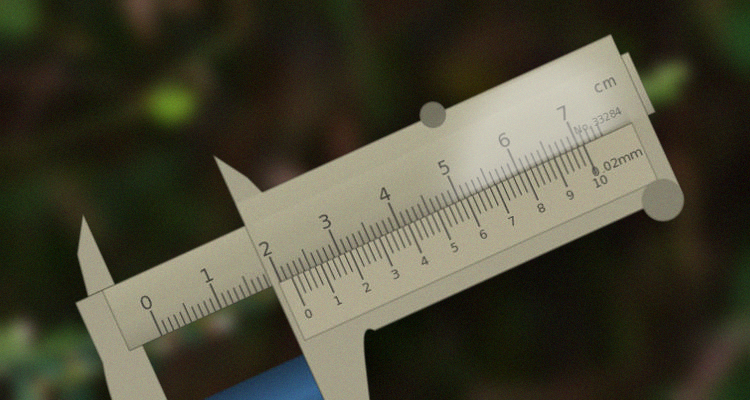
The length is 21.8 mm
